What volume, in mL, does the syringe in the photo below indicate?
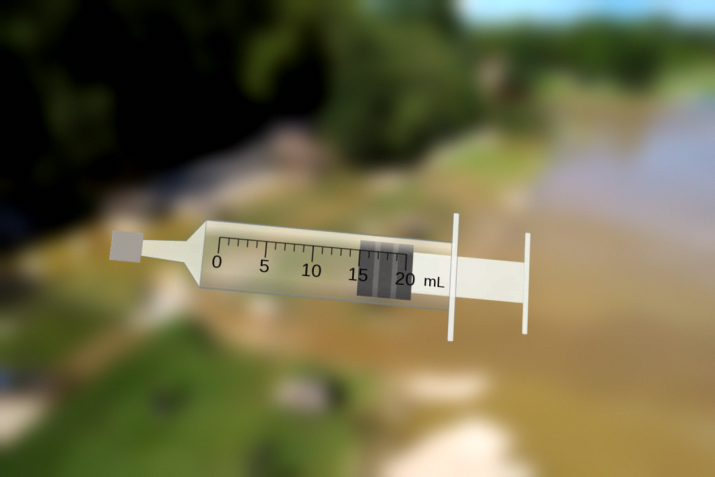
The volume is 15 mL
